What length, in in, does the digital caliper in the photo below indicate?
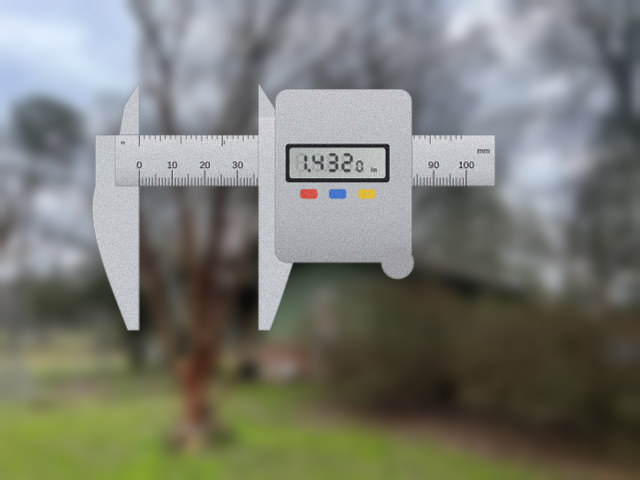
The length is 1.4320 in
